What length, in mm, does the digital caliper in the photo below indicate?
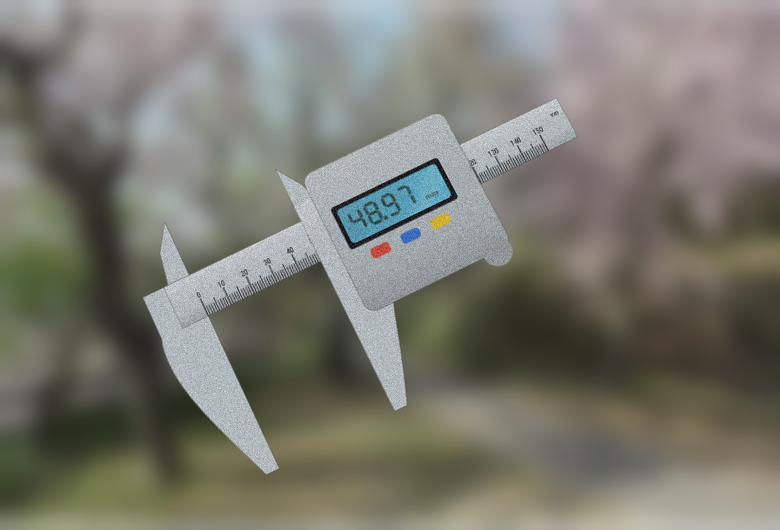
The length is 48.97 mm
